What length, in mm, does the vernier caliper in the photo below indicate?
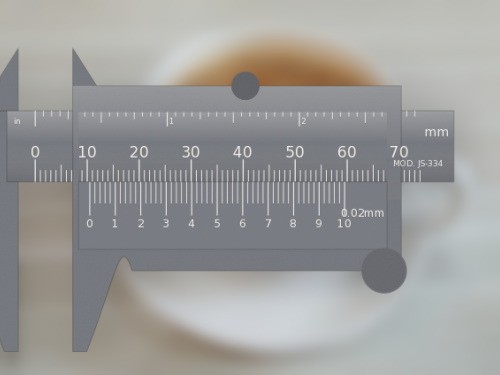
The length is 10.5 mm
